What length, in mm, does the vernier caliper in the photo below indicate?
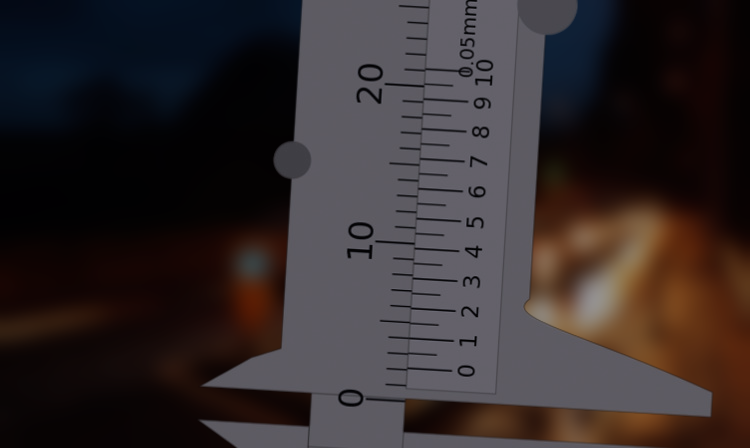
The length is 2.1 mm
